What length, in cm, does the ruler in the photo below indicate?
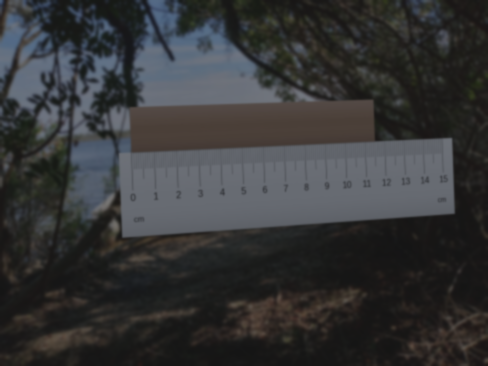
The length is 11.5 cm
